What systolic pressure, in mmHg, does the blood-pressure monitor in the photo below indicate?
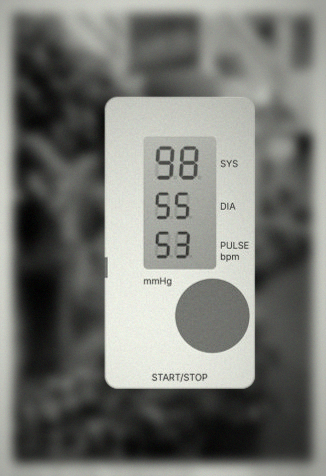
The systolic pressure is 98 mmHg
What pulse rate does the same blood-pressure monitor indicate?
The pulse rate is 53 bpm
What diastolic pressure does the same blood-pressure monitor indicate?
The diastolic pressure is 55 mmHg
